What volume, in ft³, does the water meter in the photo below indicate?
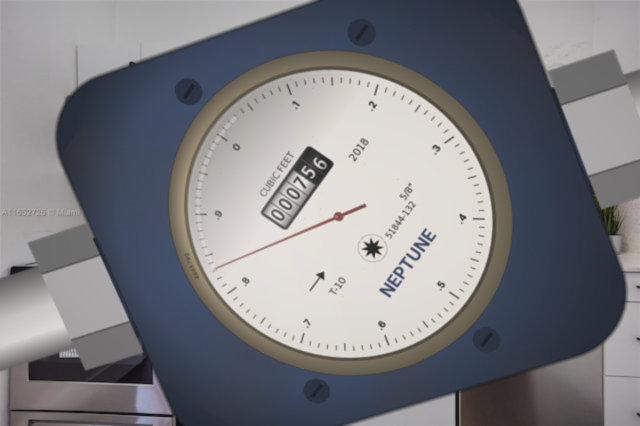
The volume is 755.83 ft³
